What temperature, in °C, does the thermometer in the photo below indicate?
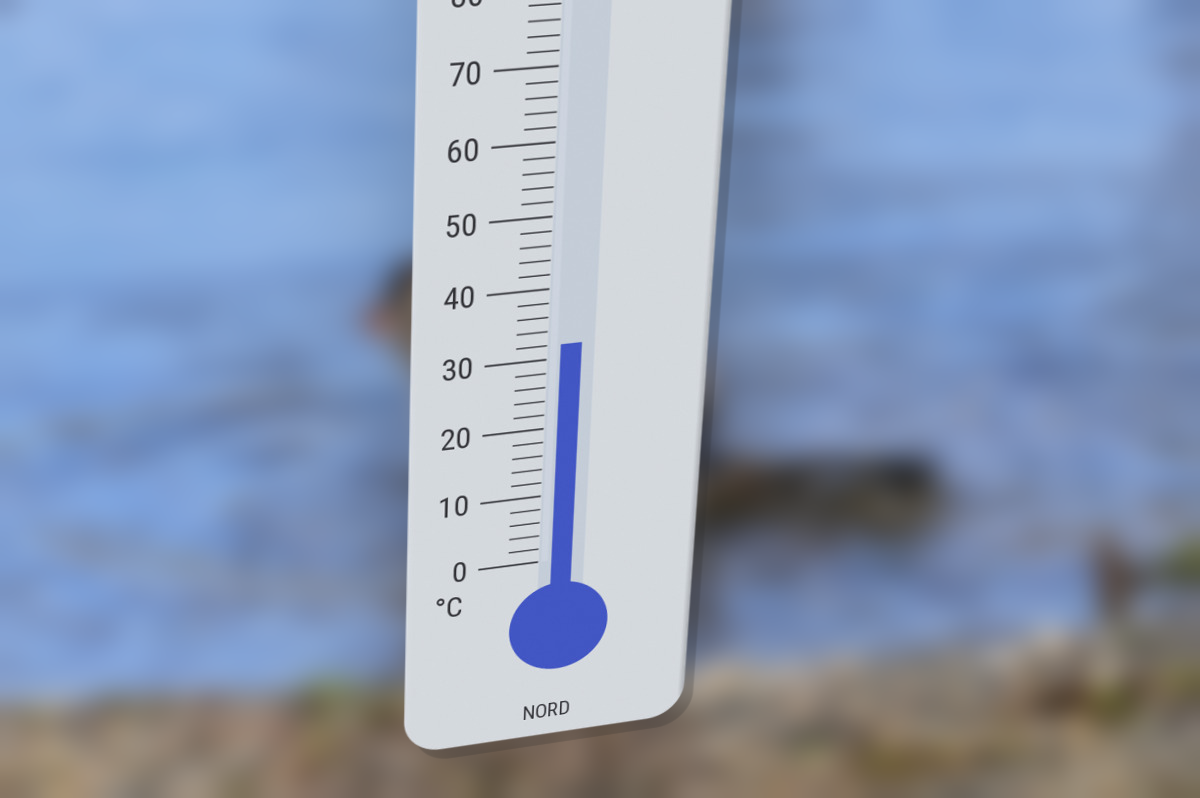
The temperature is 32 °C
